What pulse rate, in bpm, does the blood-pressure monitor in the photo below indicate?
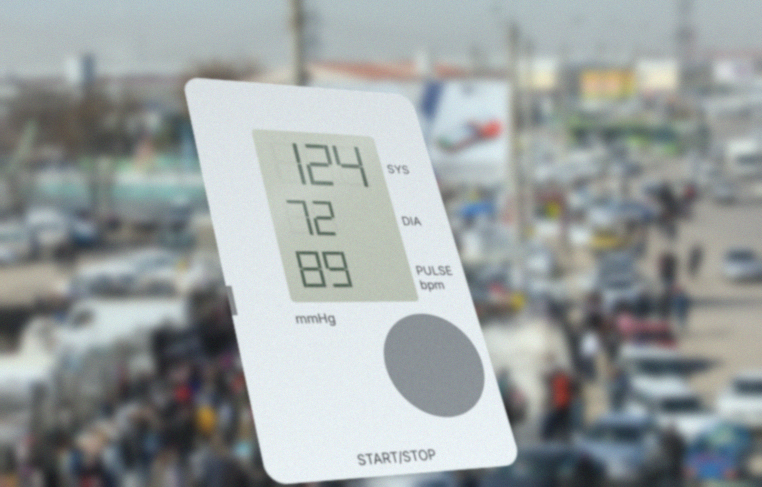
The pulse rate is 89 bpm
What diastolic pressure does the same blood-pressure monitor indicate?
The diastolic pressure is 72 mmHg
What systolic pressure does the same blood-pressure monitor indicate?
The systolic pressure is 124 mmHg
